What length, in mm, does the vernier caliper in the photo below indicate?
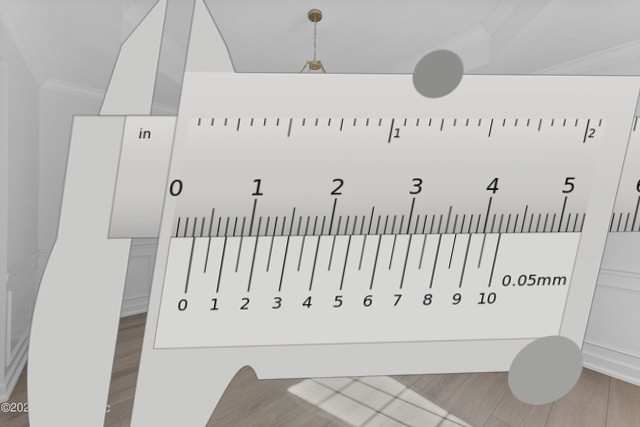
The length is 3.2 mm
